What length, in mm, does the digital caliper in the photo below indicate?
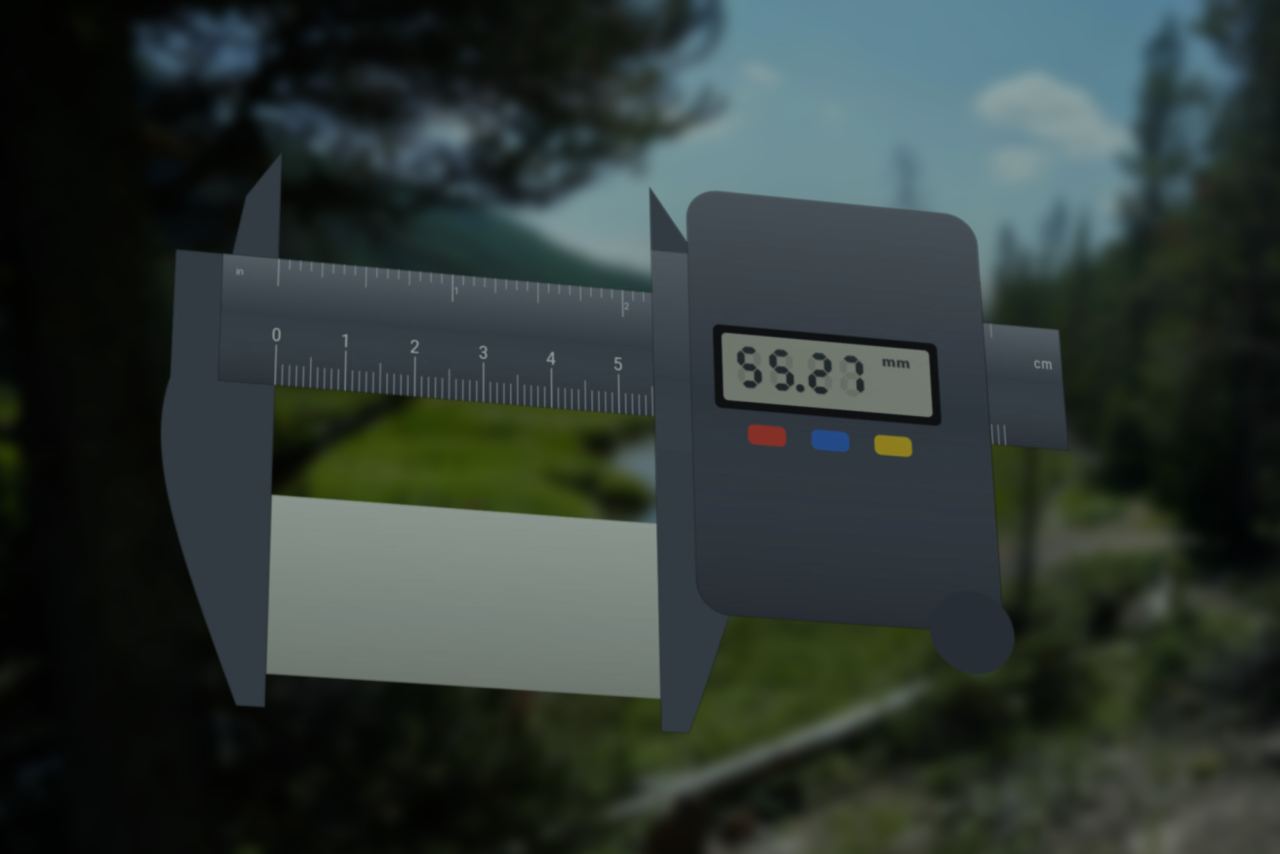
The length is 55.27 mm
